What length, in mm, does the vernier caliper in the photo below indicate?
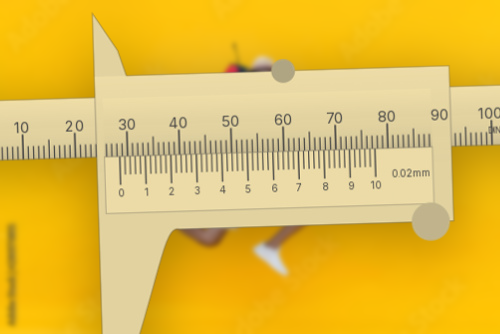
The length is 28.5 mm
